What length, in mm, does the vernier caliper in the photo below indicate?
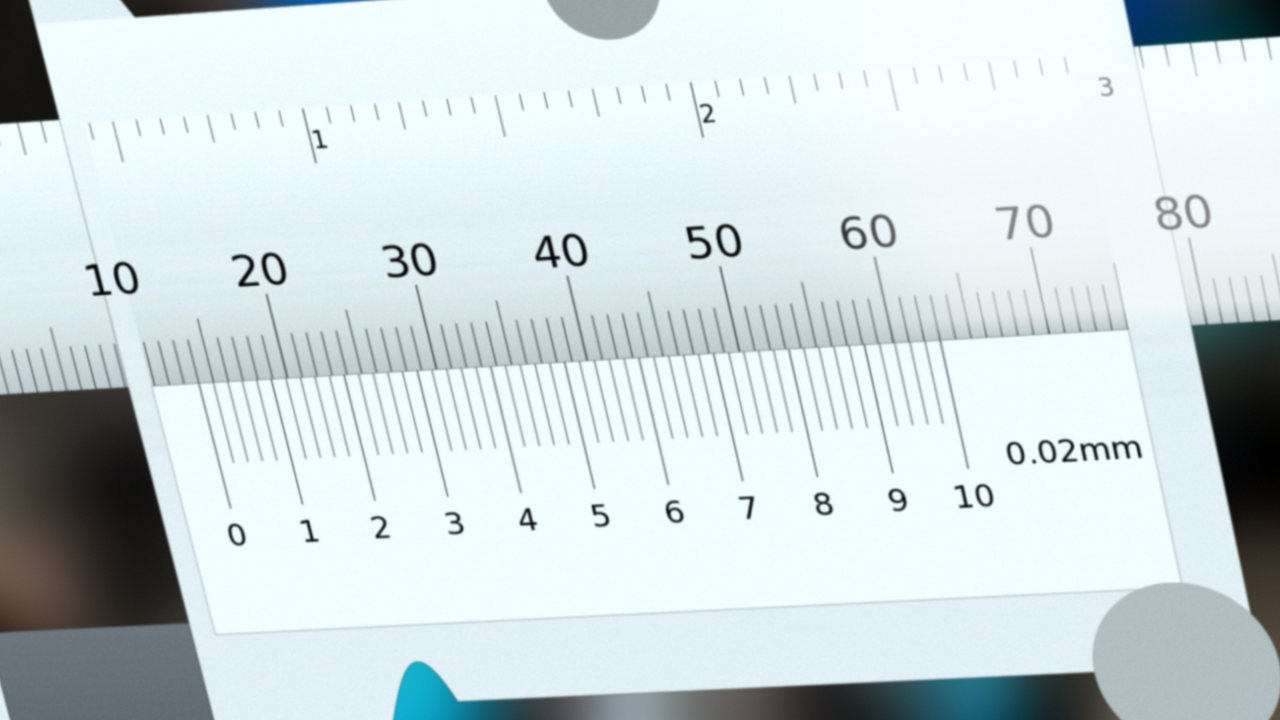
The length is 14.0 mm
